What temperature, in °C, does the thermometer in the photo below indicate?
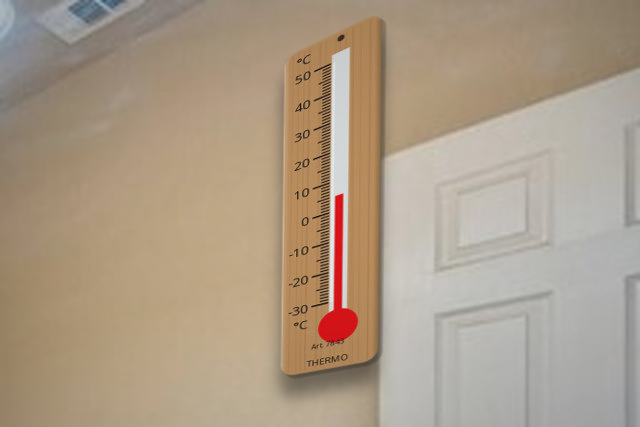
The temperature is 5 °C
